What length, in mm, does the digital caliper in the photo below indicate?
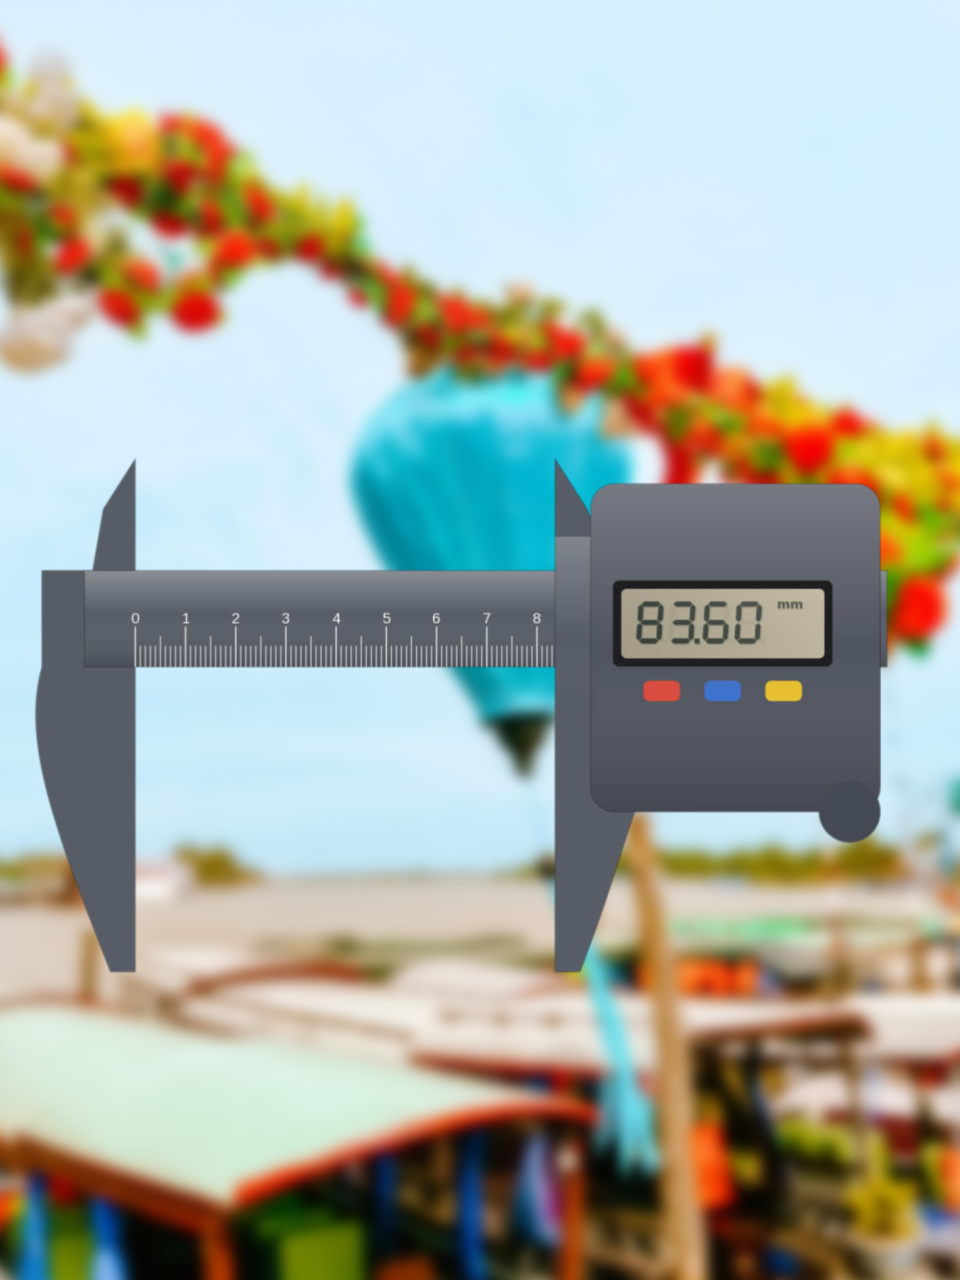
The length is 83.60 mm
